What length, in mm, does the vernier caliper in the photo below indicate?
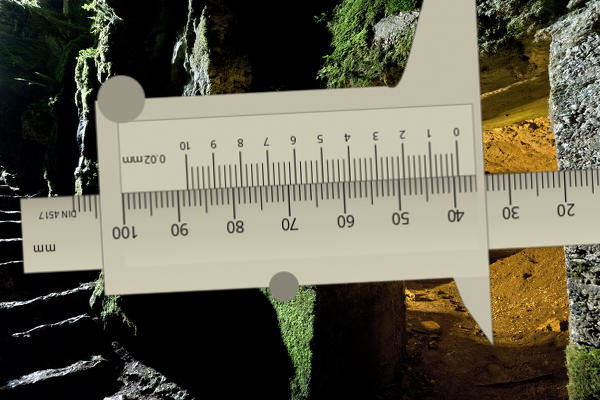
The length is 39.2 mm
